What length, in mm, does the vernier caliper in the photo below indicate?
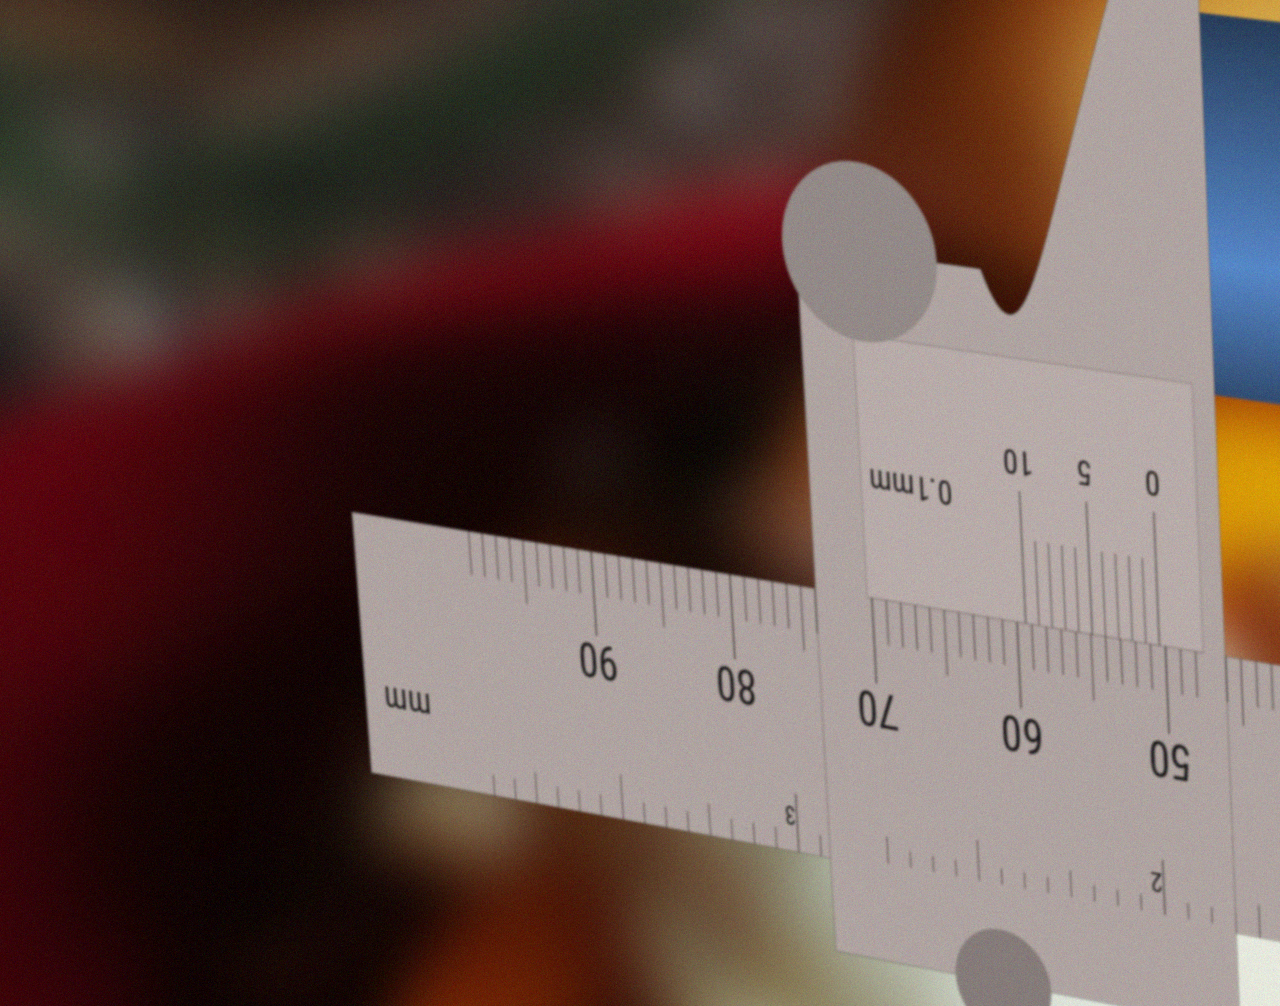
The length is 50.4 mm
